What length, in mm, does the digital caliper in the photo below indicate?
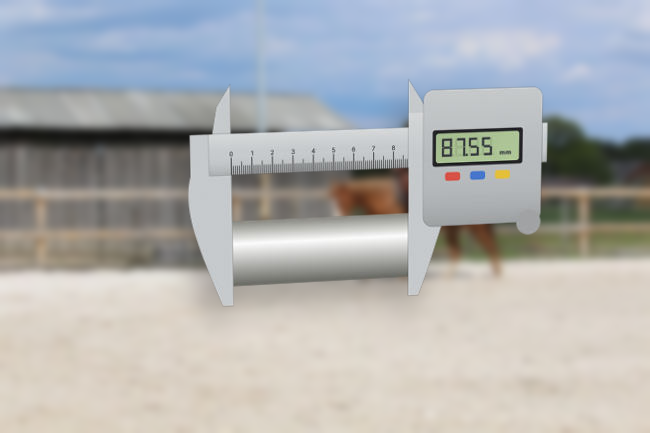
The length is 87.55 mm
